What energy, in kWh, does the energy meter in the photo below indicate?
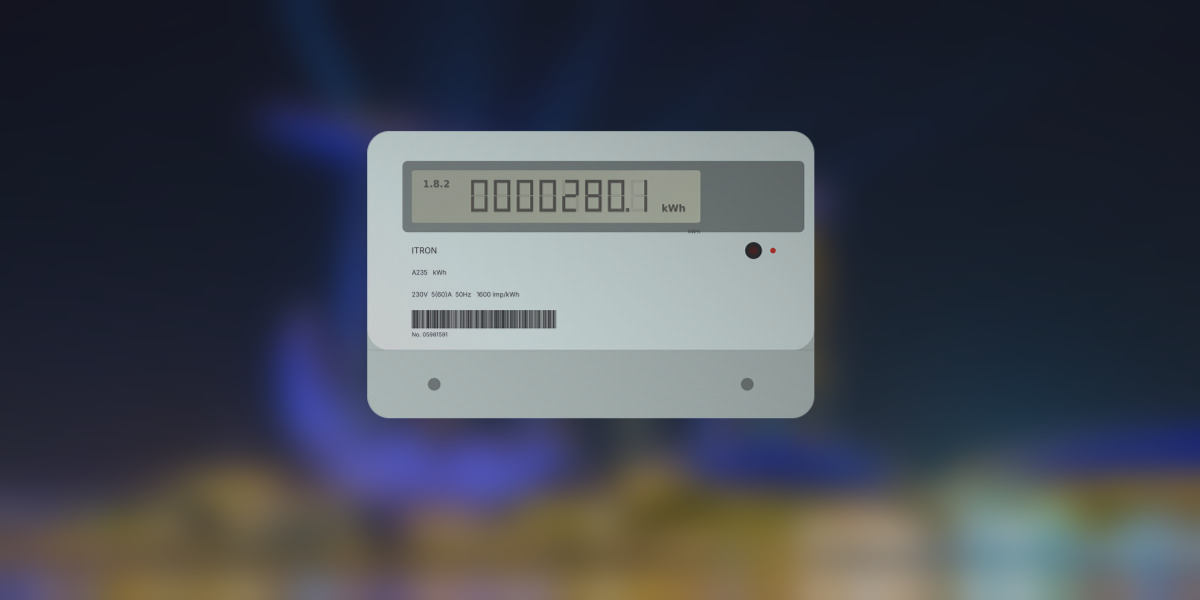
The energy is 280.1 kWh
